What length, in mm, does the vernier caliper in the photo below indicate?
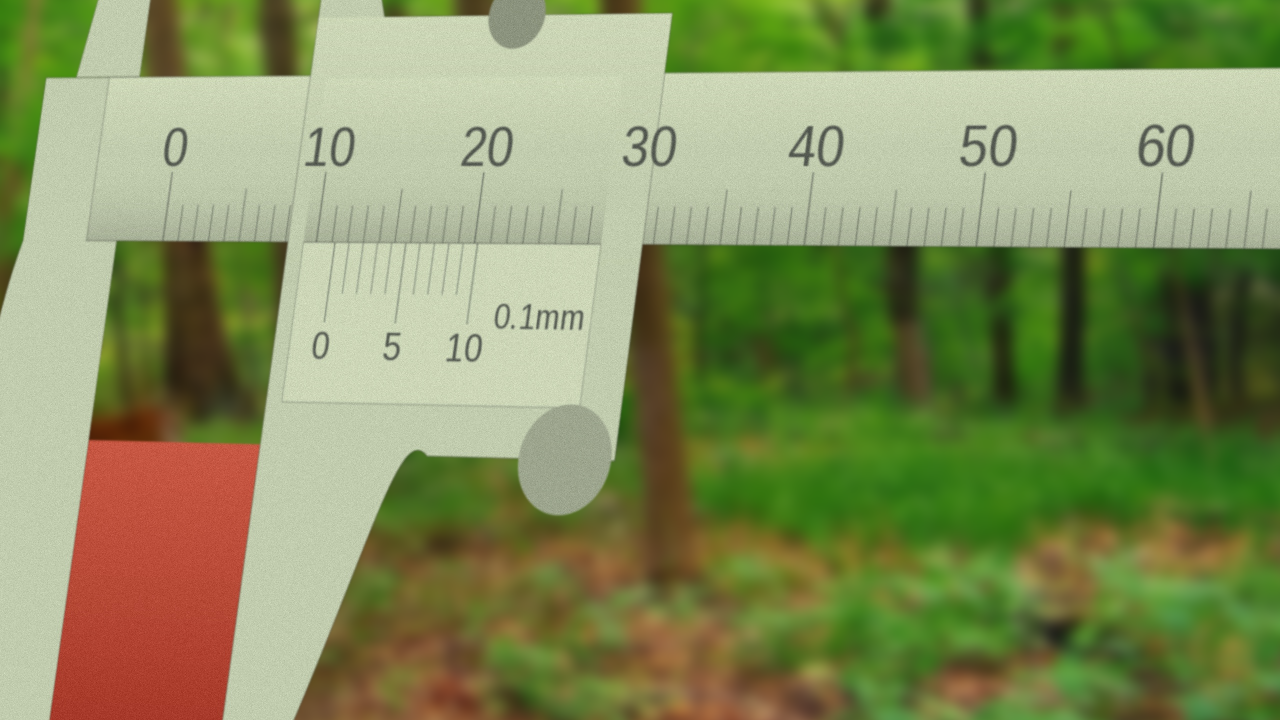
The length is 11.2 mm
